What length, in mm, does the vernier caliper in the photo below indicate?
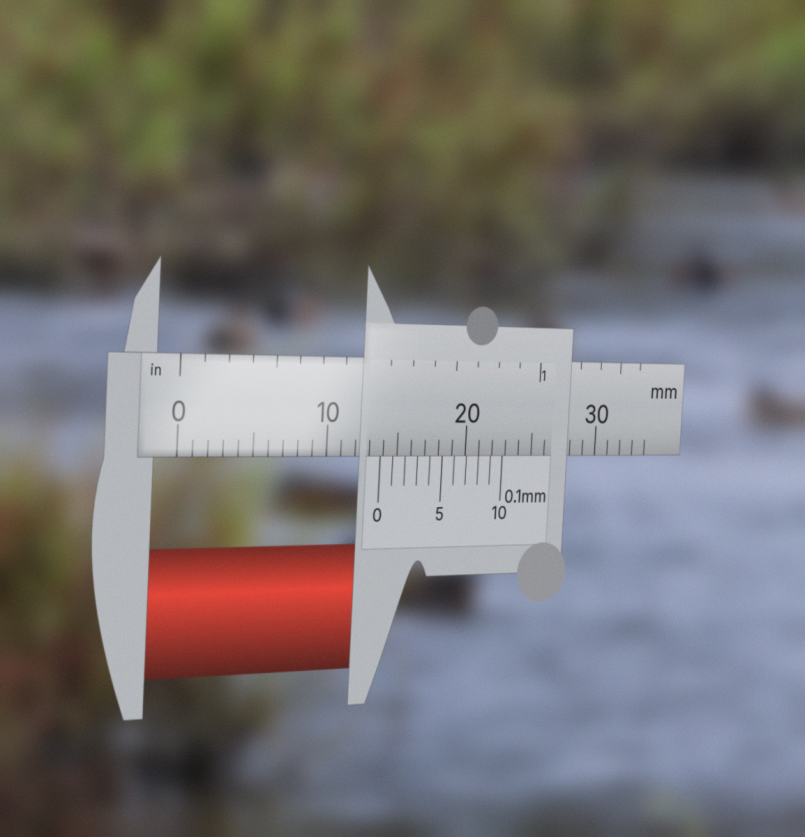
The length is 13.8 mm
